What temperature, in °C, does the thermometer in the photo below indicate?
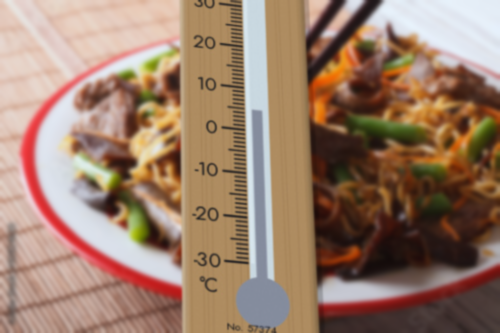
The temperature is 5 °C
